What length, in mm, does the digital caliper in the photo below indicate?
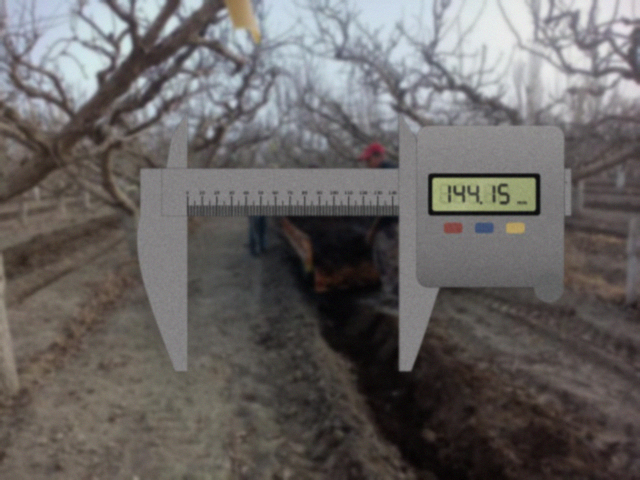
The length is 144.15 mm
